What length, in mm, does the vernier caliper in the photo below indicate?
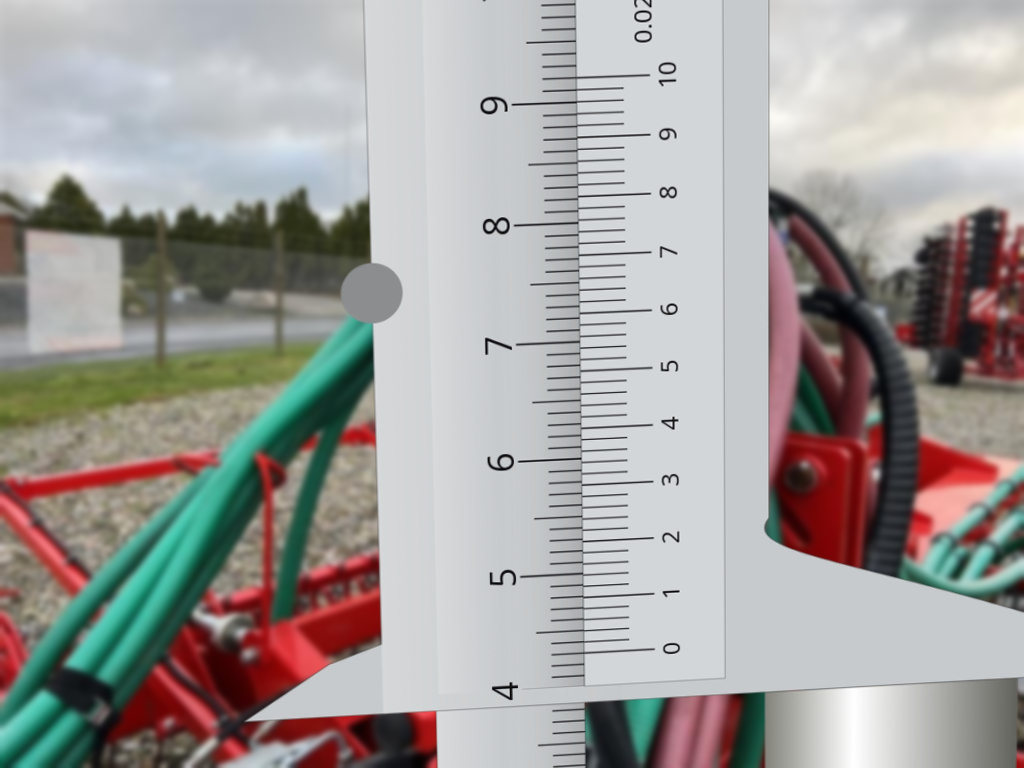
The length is 43.0 mm
